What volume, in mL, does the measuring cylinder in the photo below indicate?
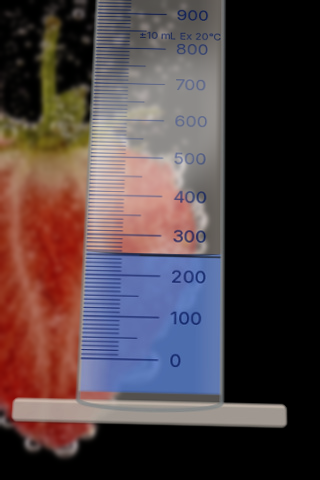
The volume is 250 mL
